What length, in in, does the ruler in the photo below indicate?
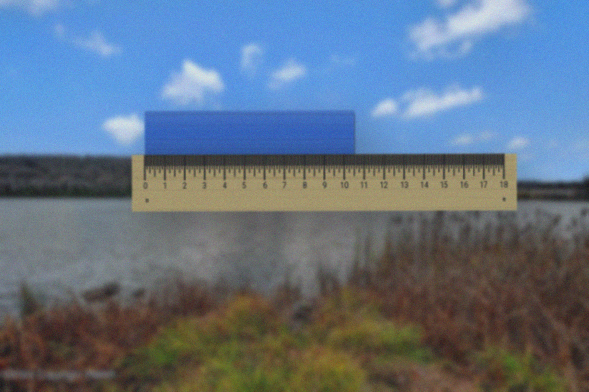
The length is 10.5 in
